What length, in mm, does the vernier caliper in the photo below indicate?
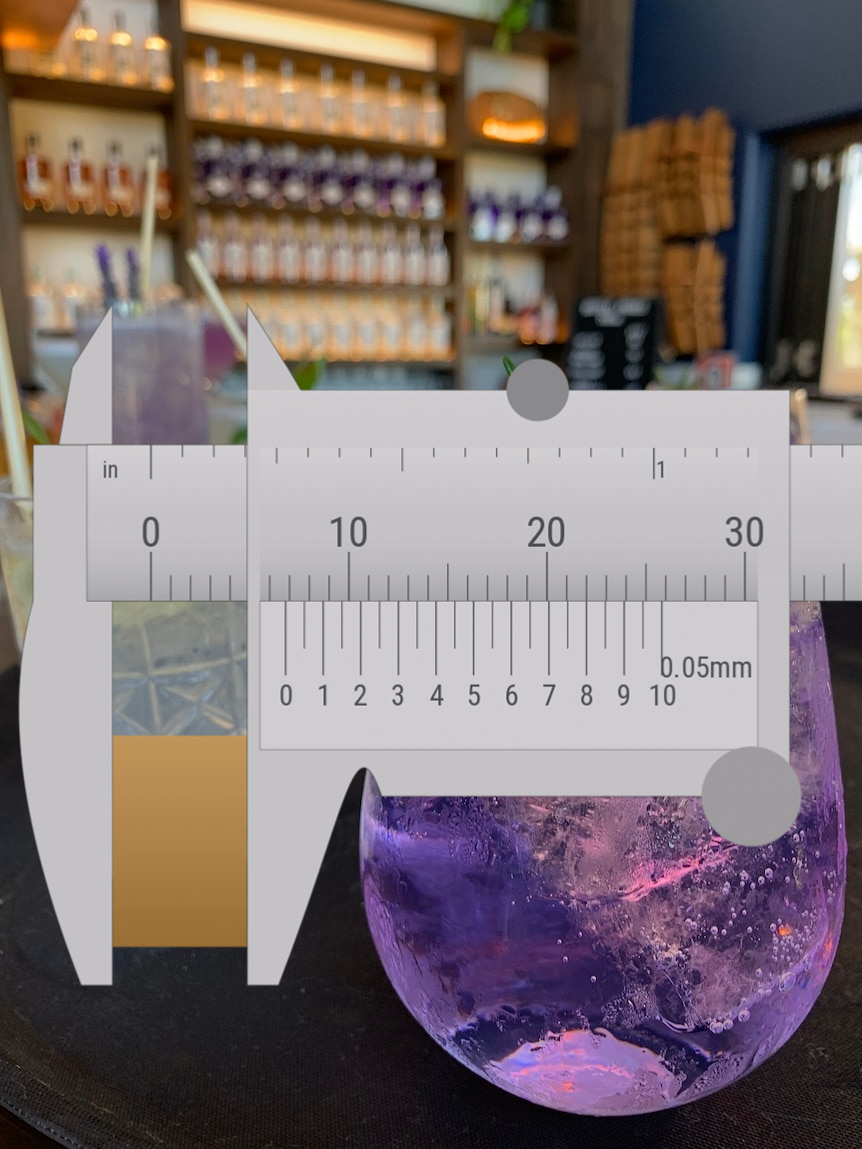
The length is 6.8 mm
